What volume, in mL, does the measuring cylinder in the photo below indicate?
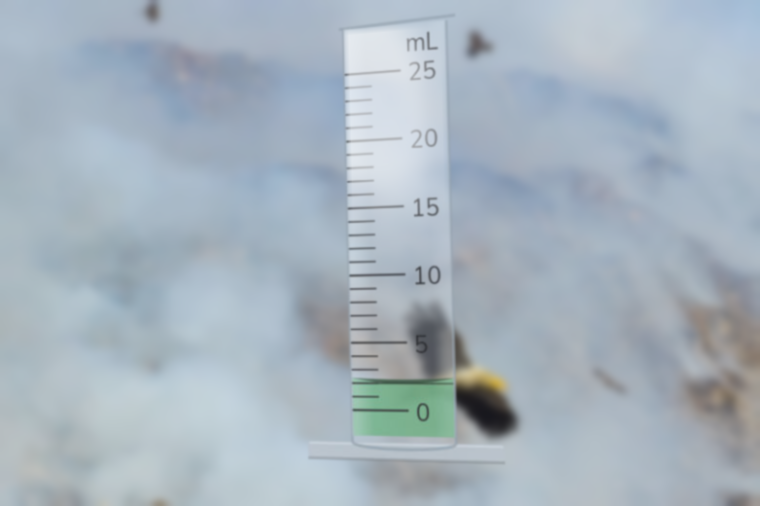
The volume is 2 mL
